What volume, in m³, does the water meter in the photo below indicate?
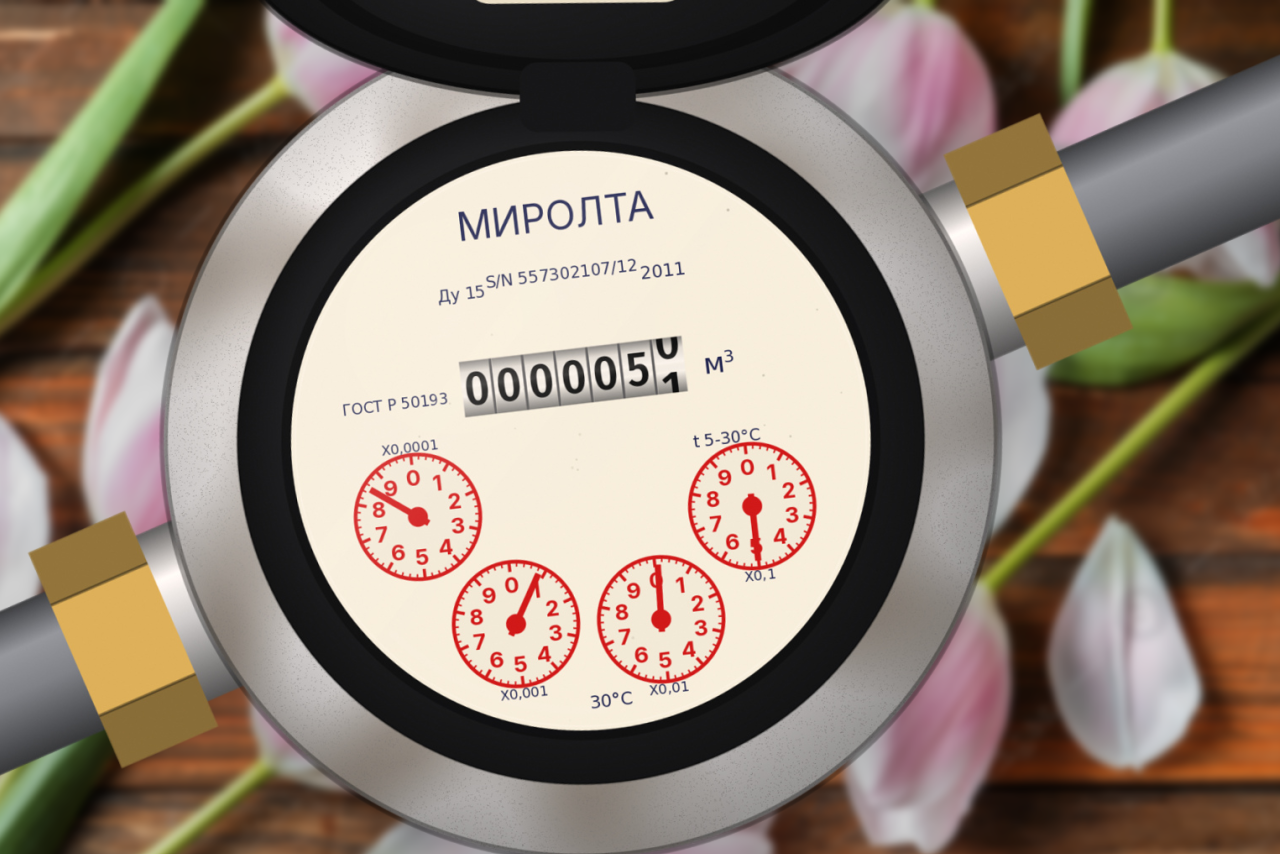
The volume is 50.5008 m³
